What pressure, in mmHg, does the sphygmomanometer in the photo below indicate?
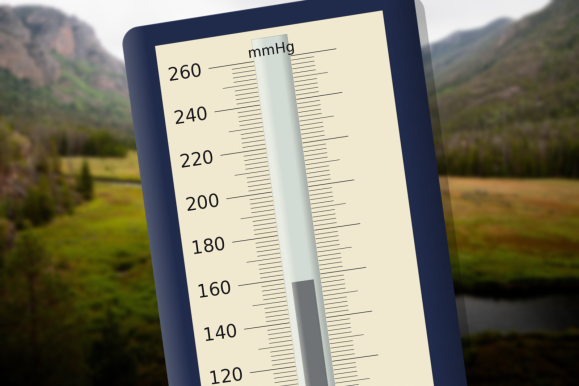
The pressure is 158 mmHg
